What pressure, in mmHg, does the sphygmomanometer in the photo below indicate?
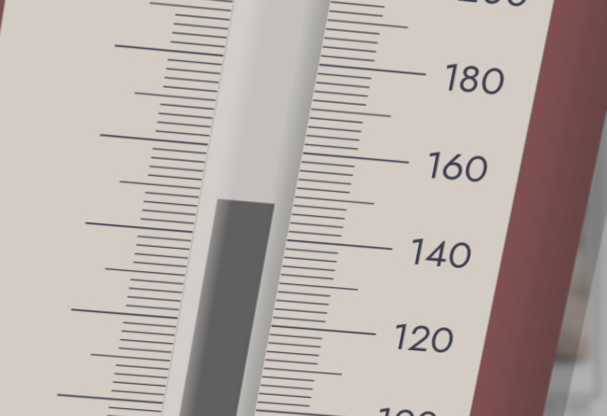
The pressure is 148 mmHg
